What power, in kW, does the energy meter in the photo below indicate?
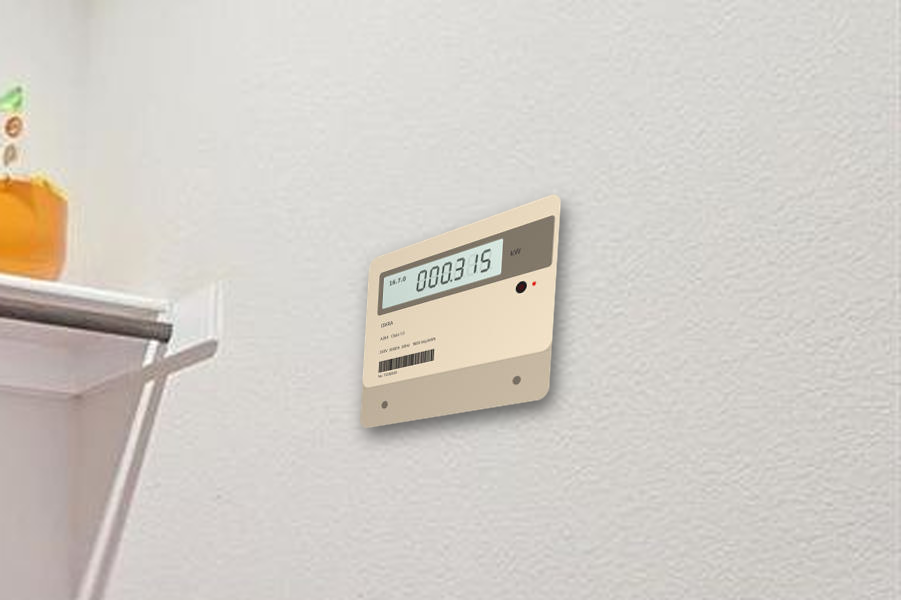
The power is 0.315 kW
